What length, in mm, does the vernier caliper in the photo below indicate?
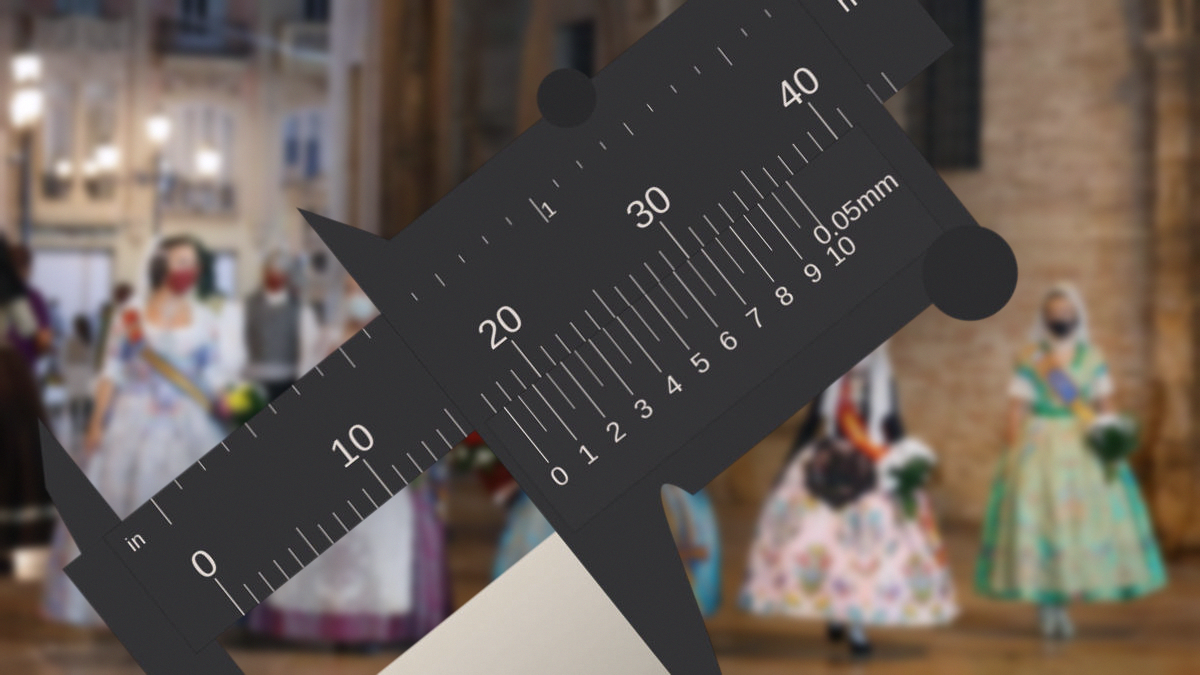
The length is 17.5 mm
